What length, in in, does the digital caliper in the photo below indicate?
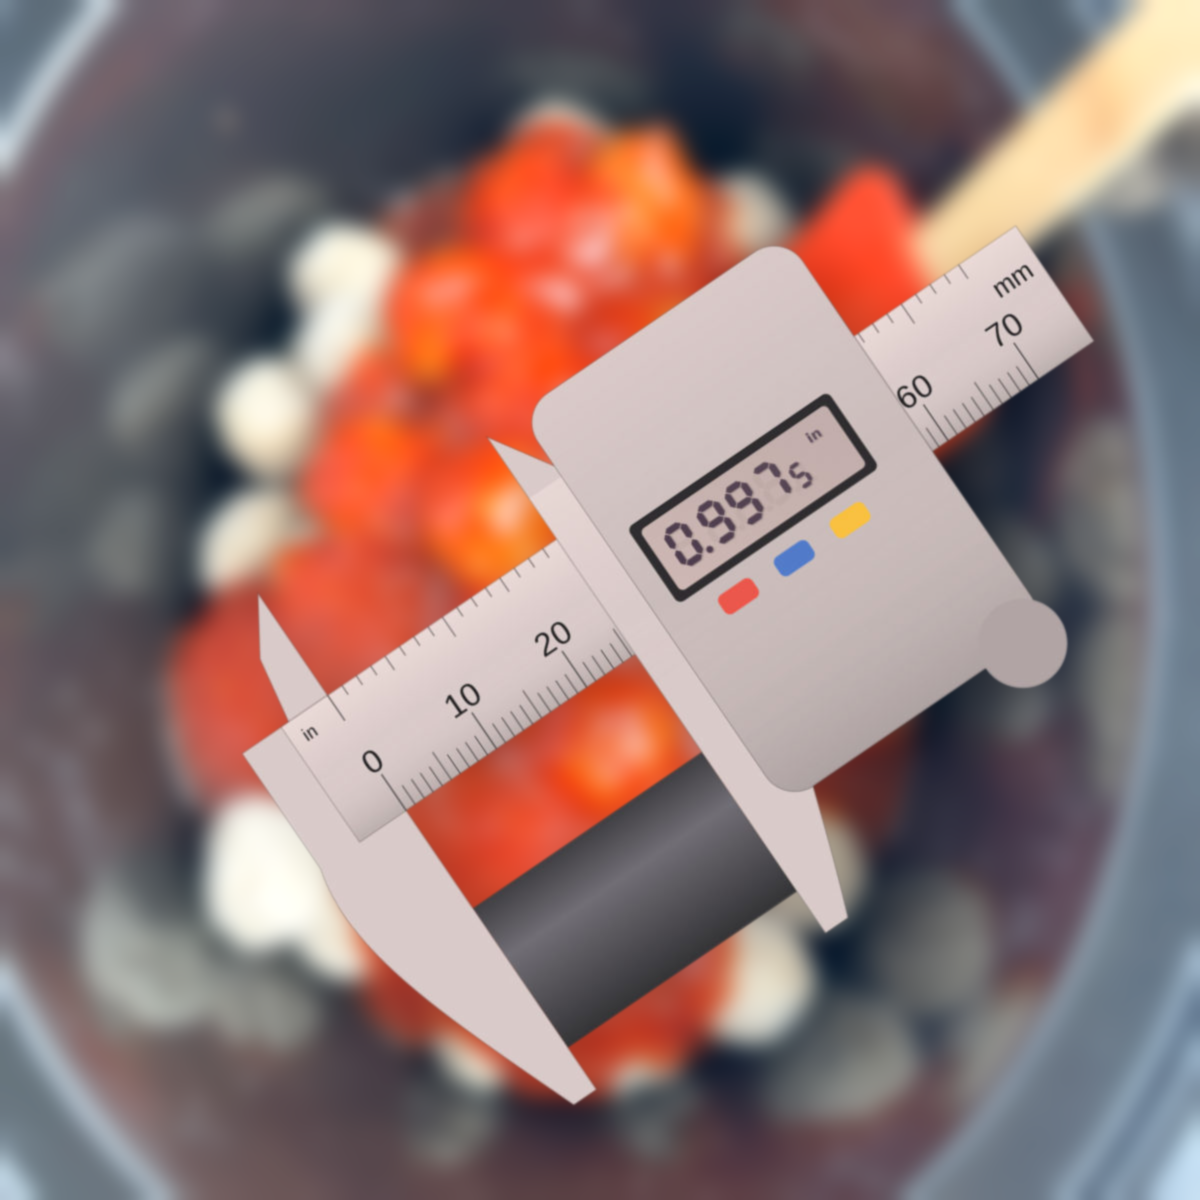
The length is 0.9975 in
